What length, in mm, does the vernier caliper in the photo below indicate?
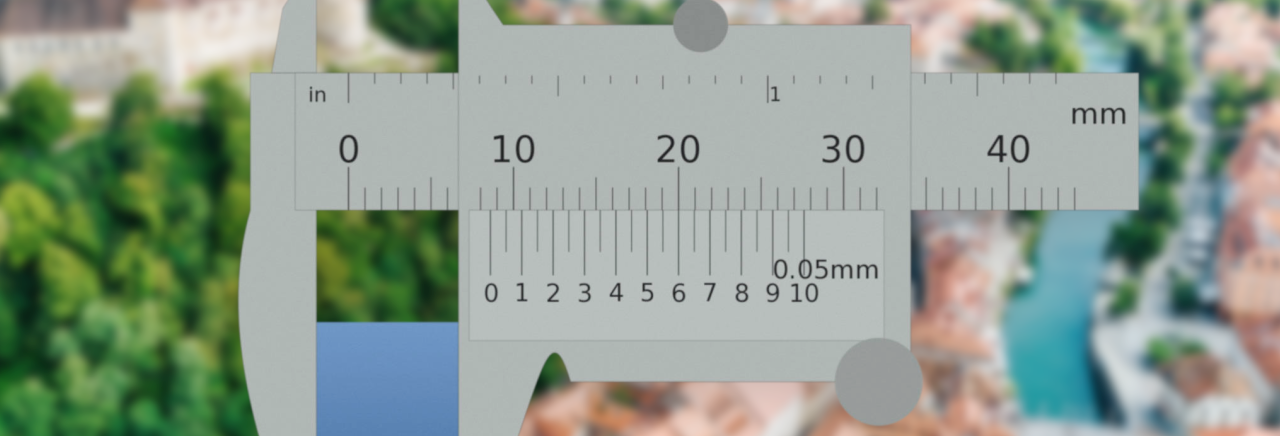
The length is 8.6 mm
